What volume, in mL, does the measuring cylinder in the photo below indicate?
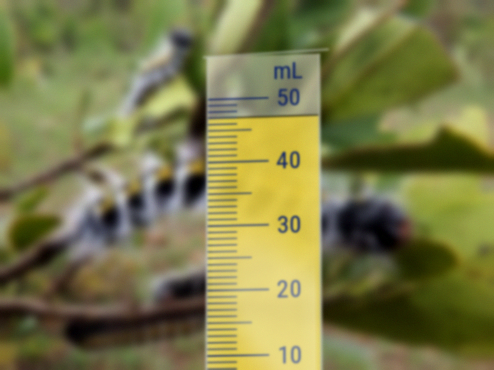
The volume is 47 mL
